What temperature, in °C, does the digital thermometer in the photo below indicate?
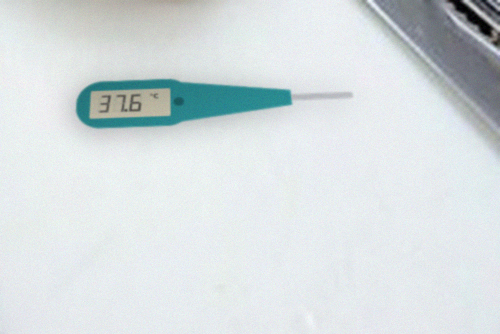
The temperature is 37.6 °C
